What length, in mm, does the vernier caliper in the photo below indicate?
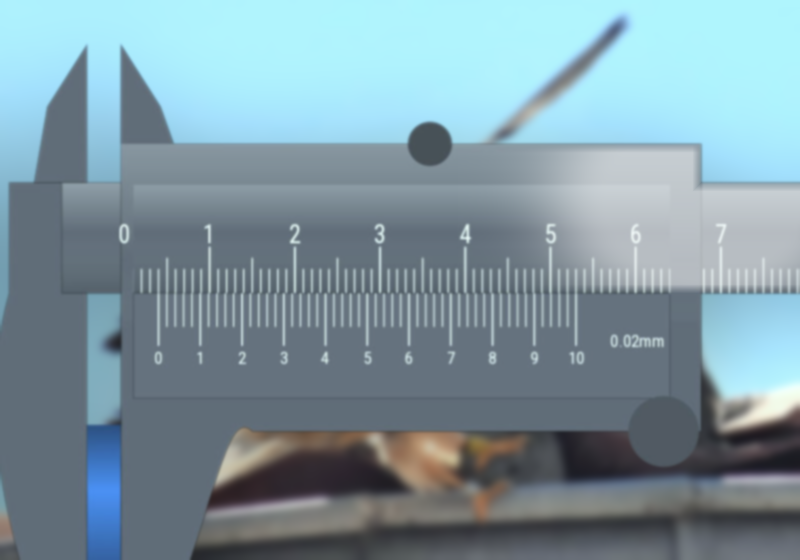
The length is 4.0 mm
